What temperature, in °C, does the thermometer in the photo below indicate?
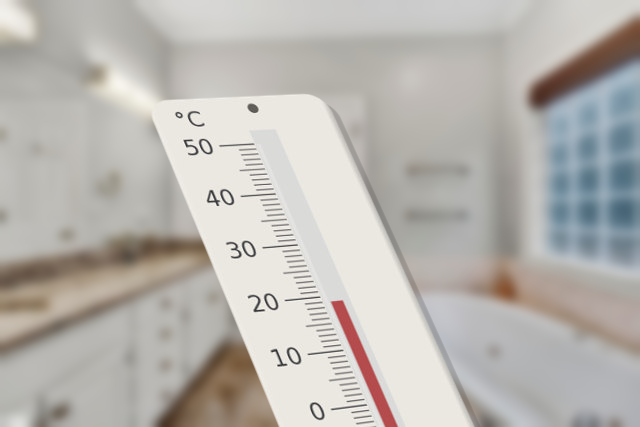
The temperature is 19 °C
